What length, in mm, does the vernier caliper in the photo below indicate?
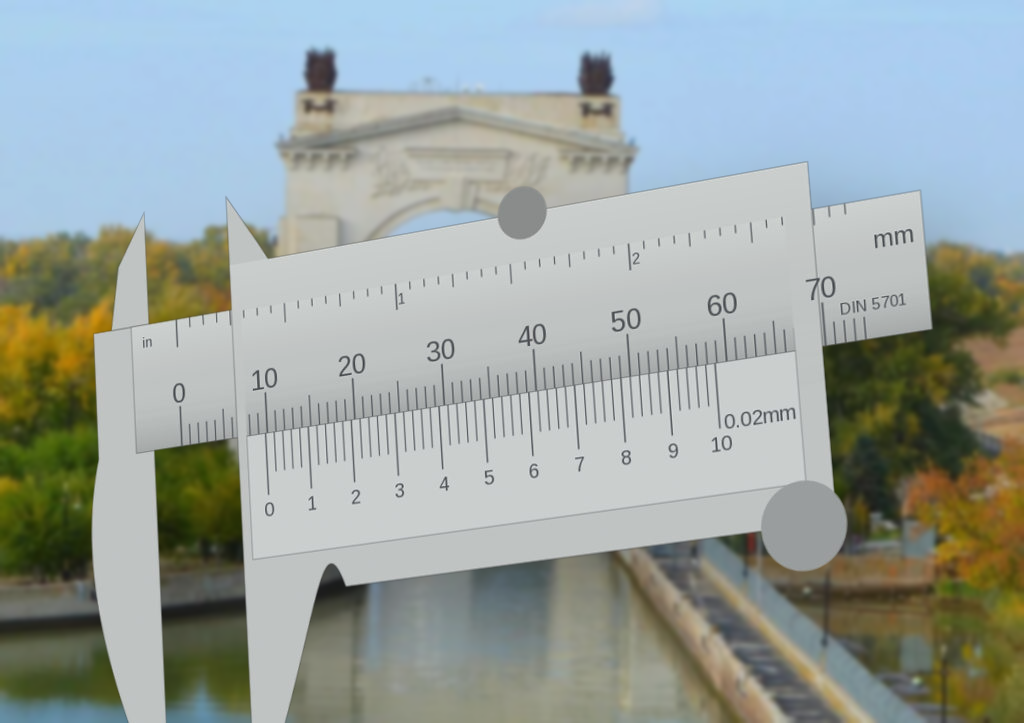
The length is 9.8 mm
